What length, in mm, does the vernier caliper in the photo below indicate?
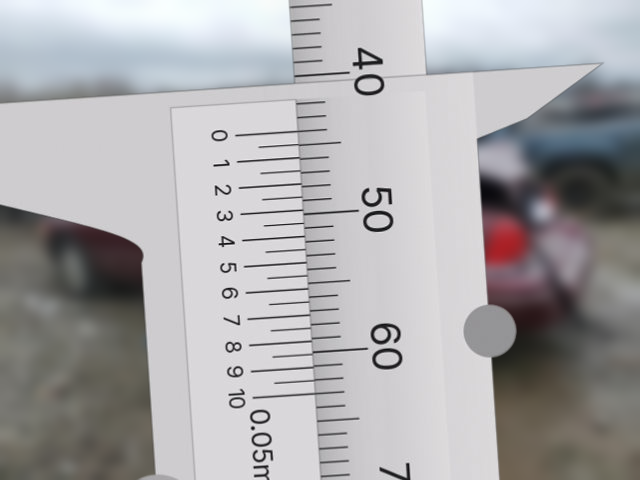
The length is 44.0 mm
